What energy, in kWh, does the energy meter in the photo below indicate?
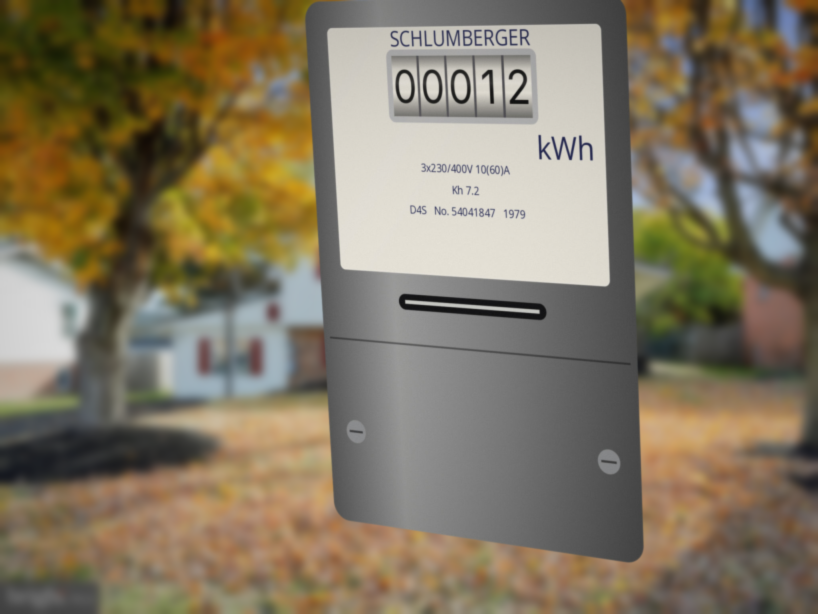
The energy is 12 kWh
